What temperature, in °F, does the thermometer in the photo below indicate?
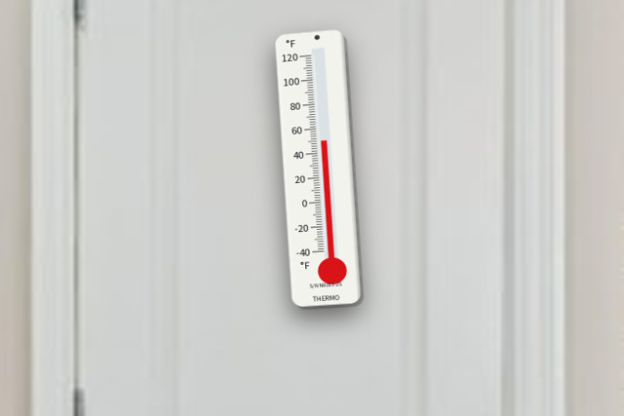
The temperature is 50 °F
